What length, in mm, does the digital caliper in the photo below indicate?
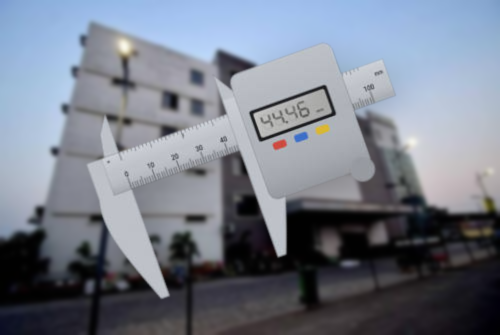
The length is 44.46 mm
